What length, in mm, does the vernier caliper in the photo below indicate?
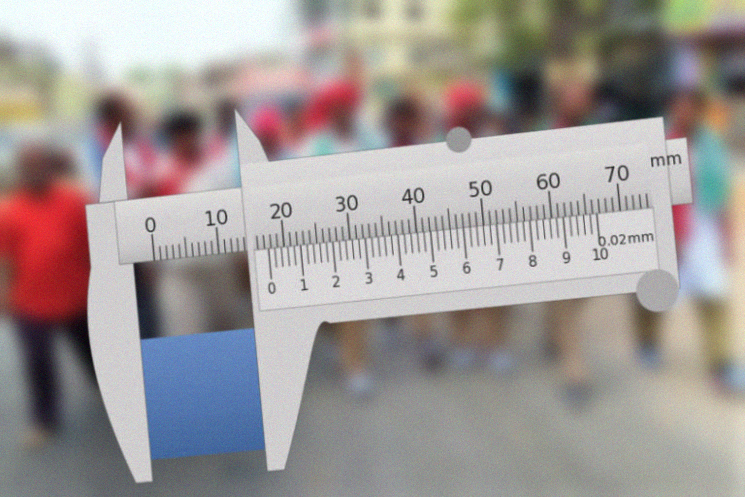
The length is 17.6 mm
